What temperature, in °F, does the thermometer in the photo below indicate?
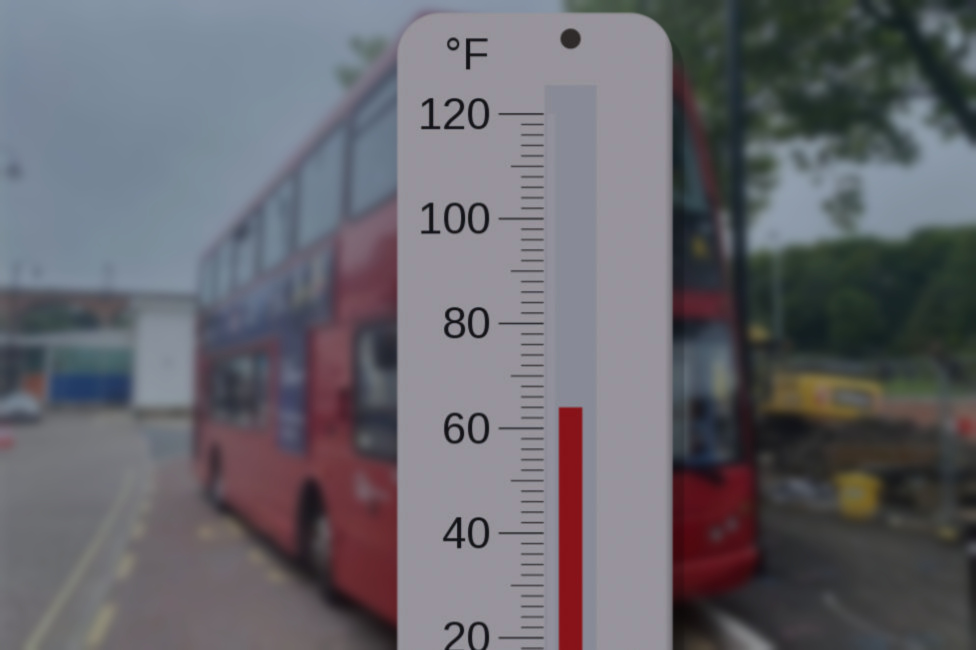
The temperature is 64 °F
